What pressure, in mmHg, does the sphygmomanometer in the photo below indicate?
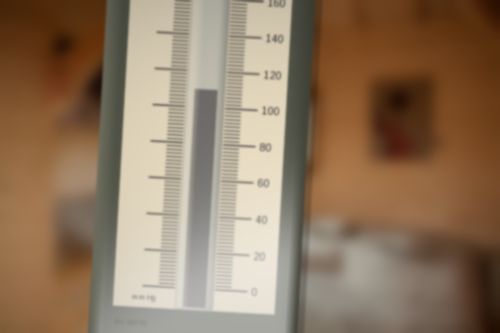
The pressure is 110 mmHg
